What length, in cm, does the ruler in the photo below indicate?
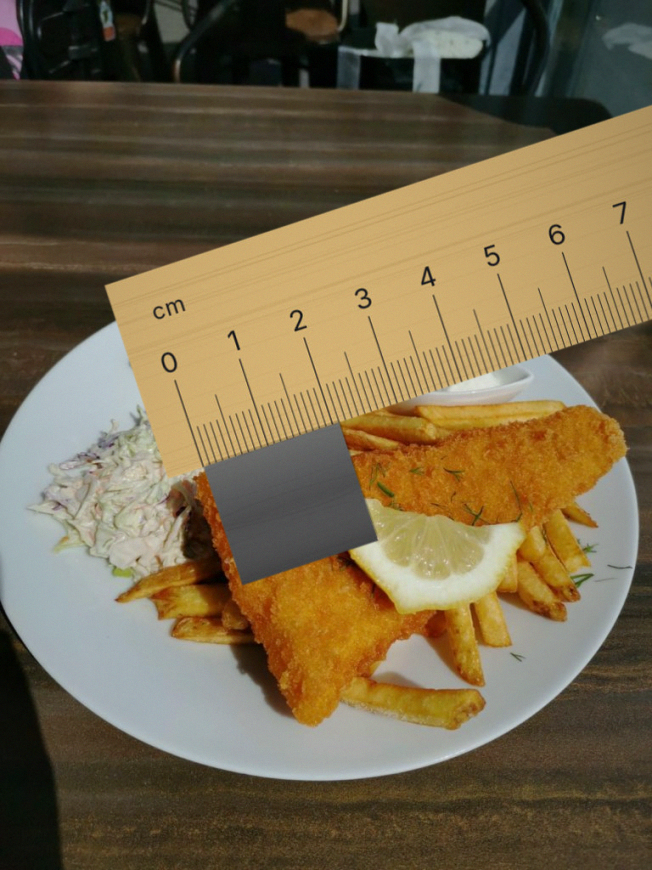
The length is 2.1 cm
